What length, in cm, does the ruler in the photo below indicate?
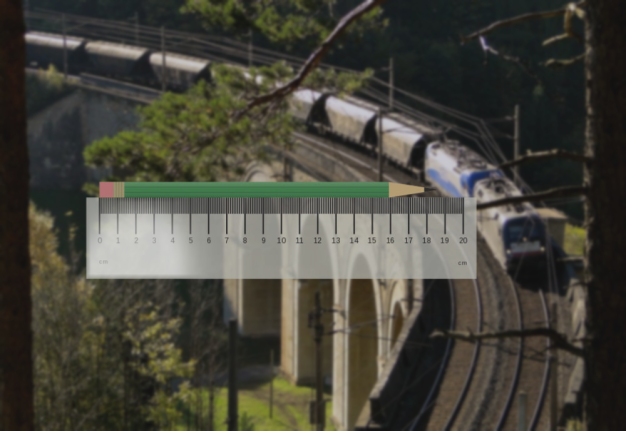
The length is 18.5 cm
